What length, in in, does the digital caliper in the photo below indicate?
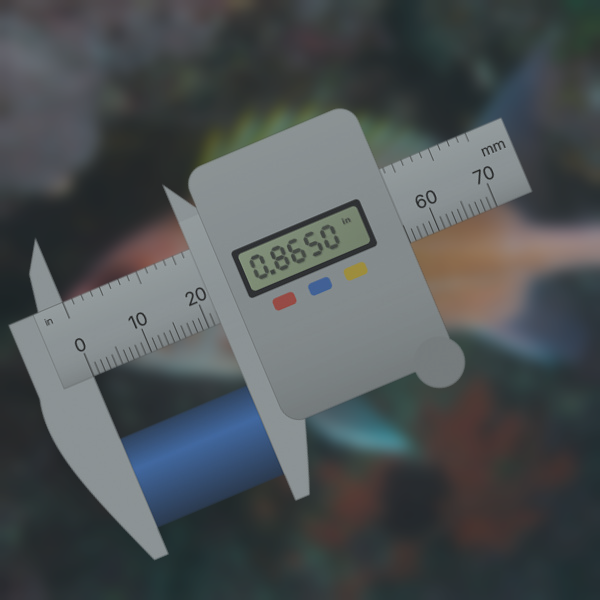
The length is 0.8650 in
